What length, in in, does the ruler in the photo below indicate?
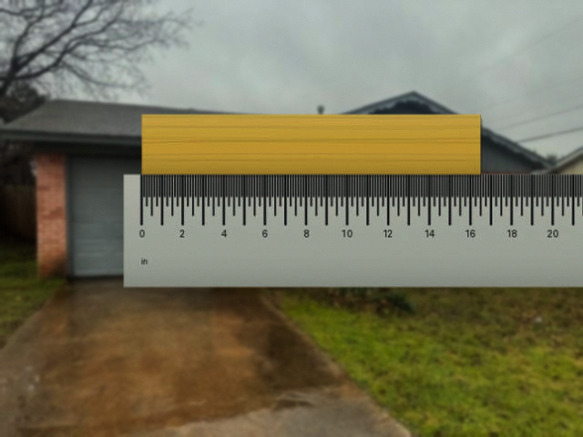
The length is 16.5 in
